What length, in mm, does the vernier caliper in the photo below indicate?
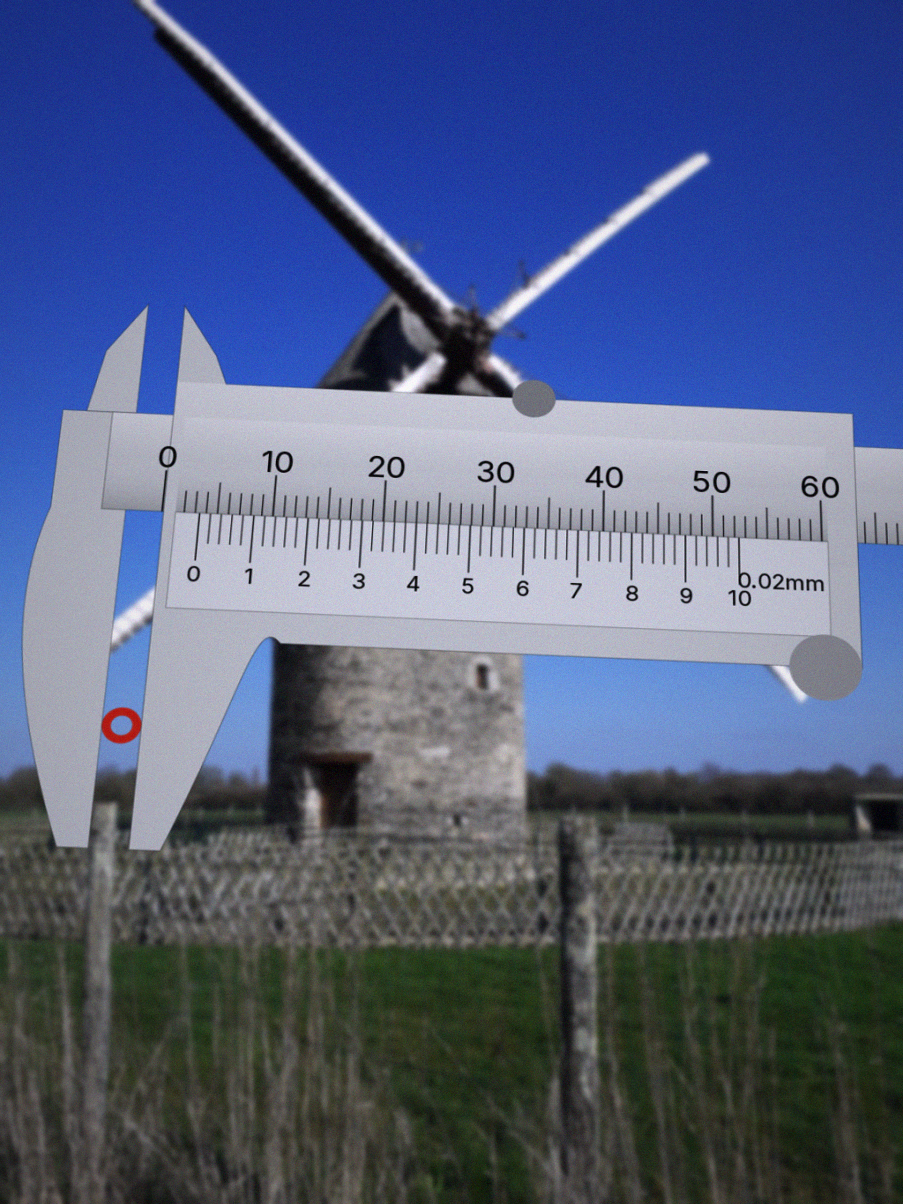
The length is 3.4 mm
